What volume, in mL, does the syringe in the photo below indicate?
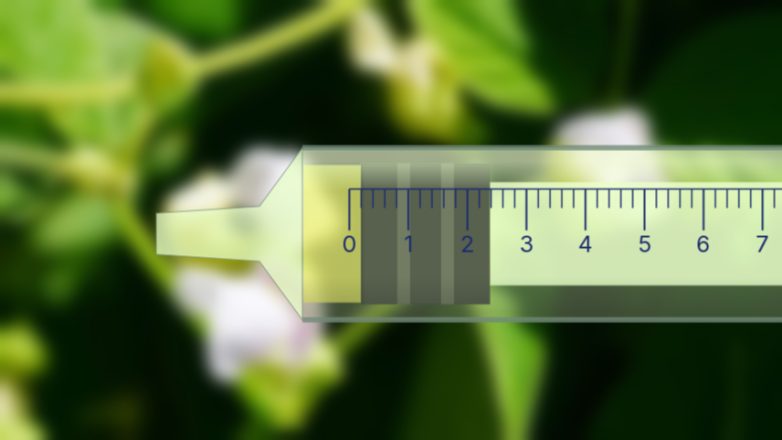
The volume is 0.2 mL
